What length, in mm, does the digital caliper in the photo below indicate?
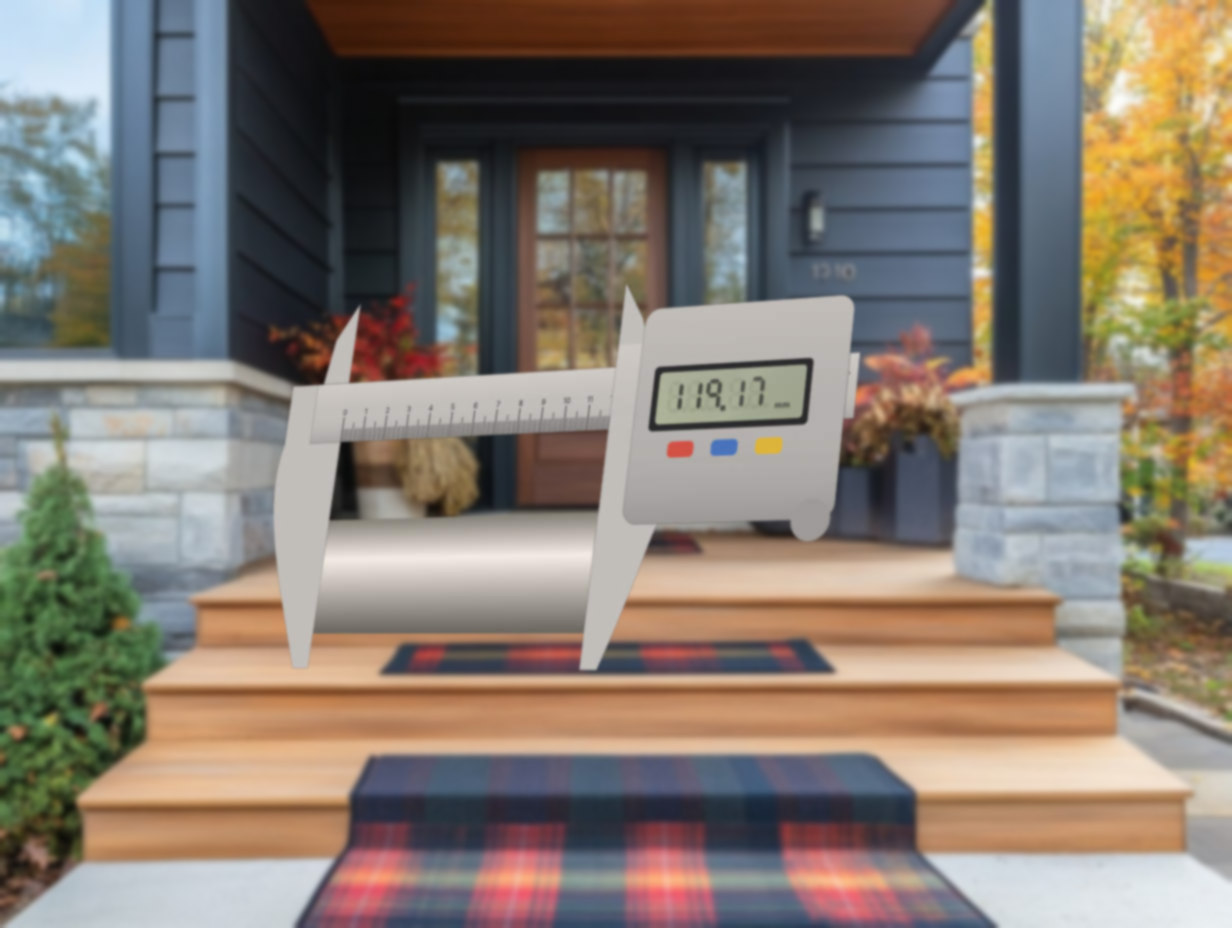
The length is 119.17 mm
